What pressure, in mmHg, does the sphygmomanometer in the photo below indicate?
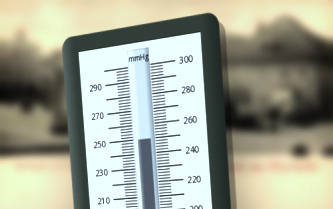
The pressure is 250 mmHg
